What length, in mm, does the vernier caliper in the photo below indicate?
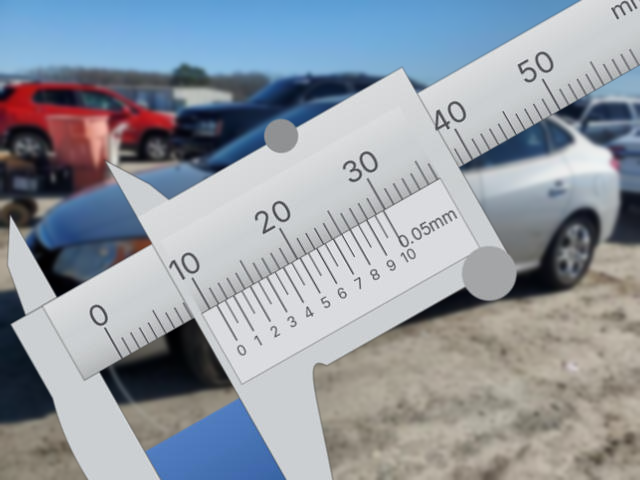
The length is 10.8 mm
